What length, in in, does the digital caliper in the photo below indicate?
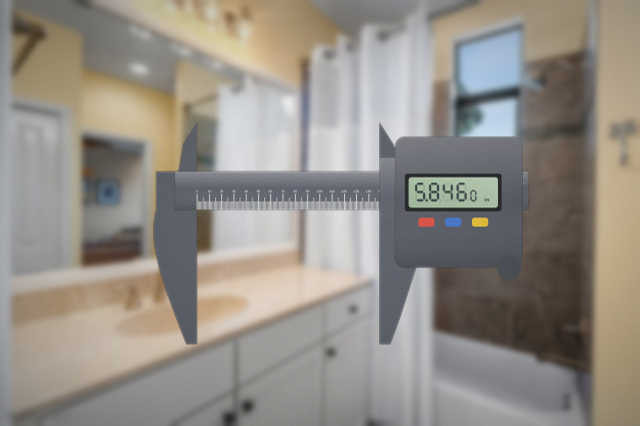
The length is 5.8460 in
